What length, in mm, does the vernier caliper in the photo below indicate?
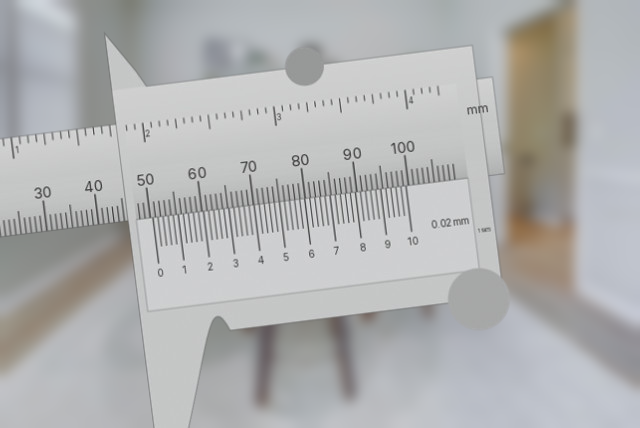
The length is 50.5 mm
